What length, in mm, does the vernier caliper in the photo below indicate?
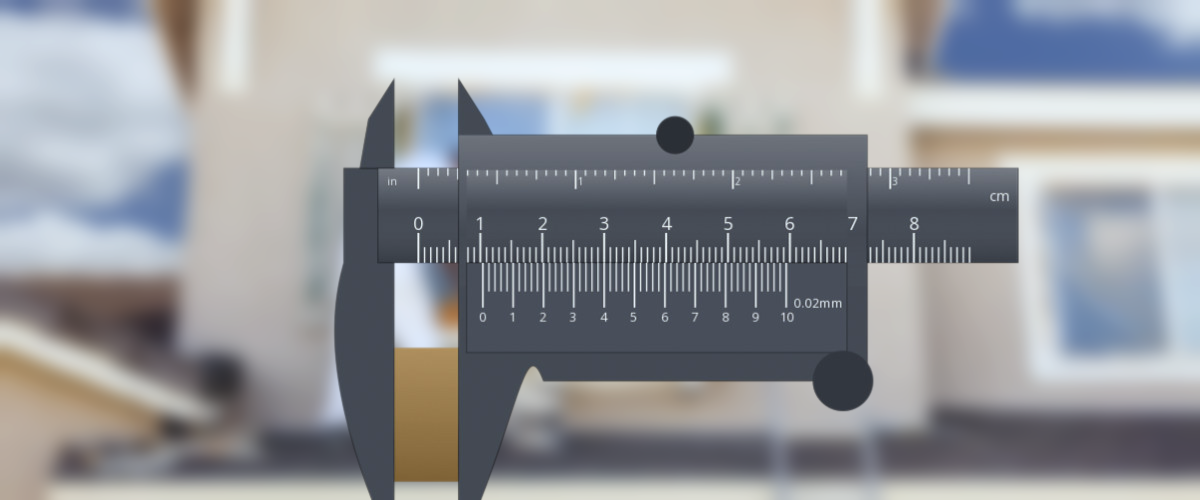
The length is 10.4 mm
